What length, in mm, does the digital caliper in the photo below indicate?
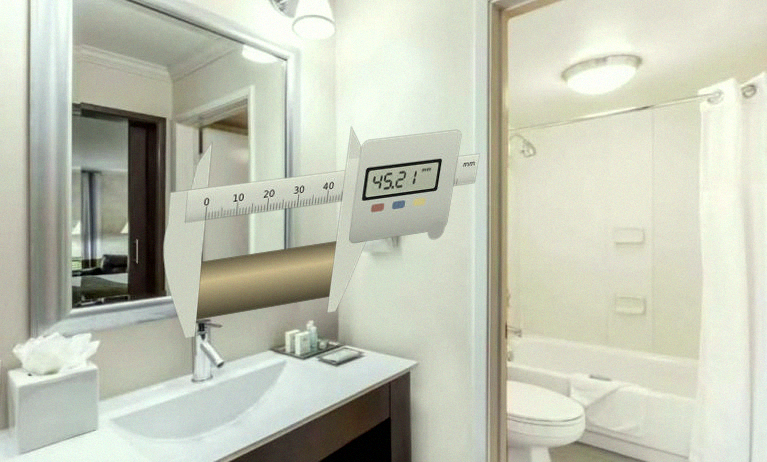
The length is 45.21 mm
